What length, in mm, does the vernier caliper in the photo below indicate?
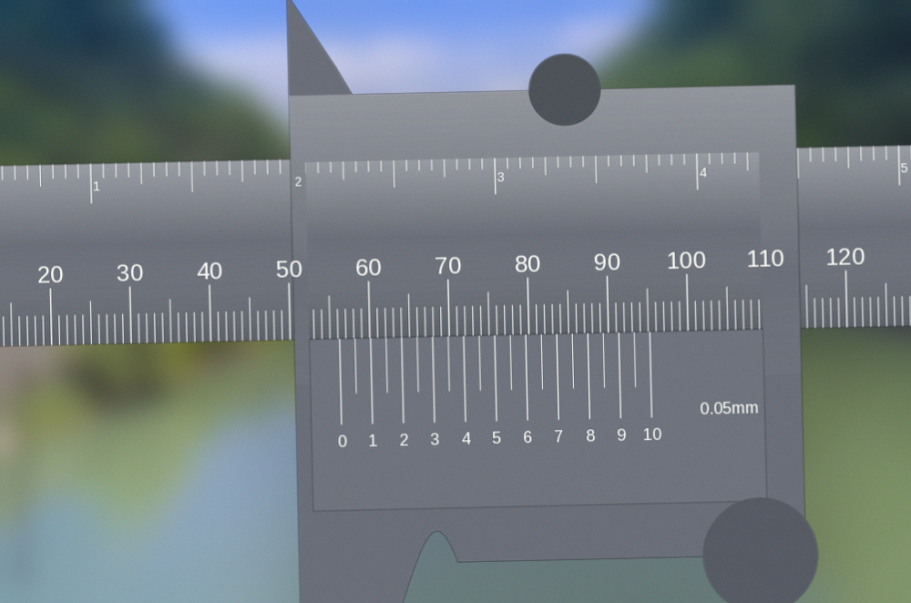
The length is 56.2 mm
